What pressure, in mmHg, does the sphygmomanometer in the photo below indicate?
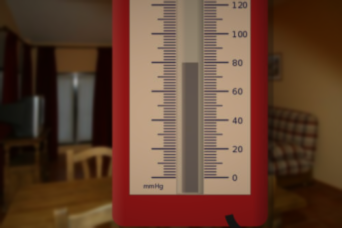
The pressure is 80 mmHg
